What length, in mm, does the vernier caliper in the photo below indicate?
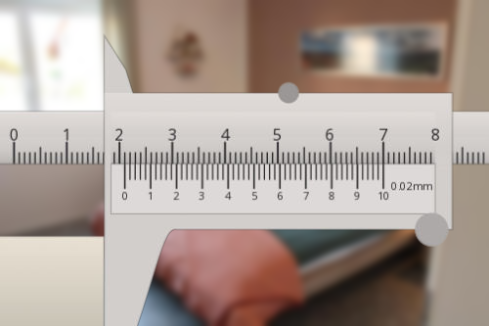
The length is 21.0 mm
